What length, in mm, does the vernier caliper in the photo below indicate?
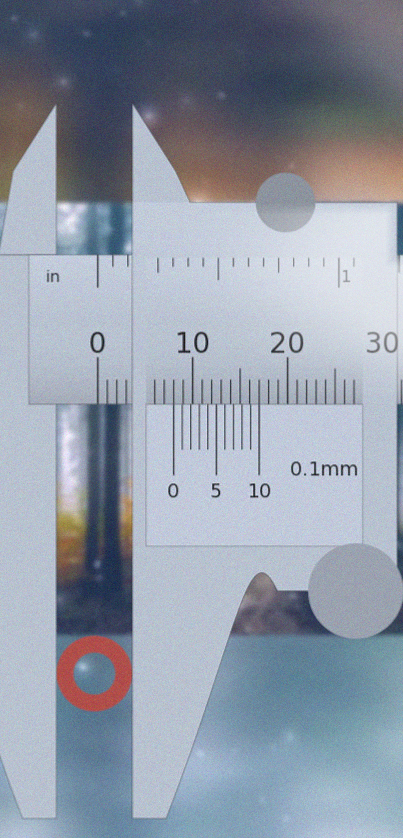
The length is 8.0 mm
